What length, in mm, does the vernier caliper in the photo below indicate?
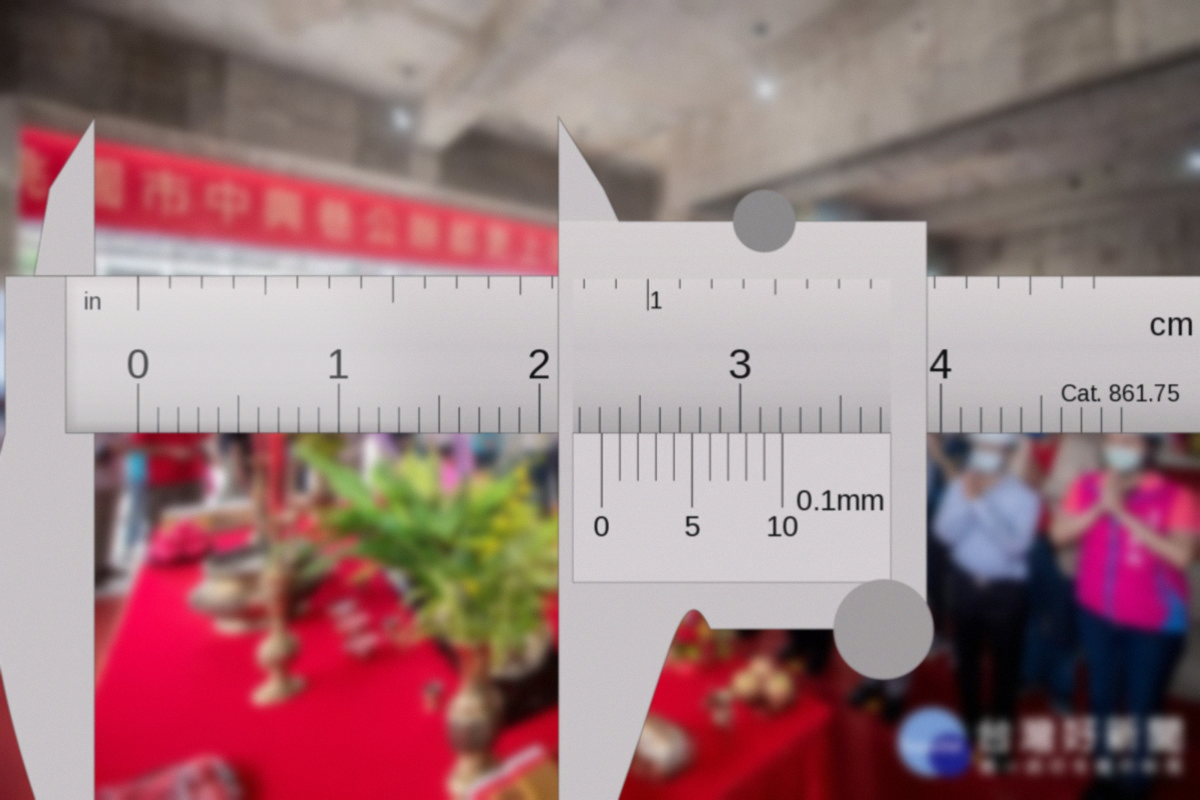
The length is 23.1 mm
